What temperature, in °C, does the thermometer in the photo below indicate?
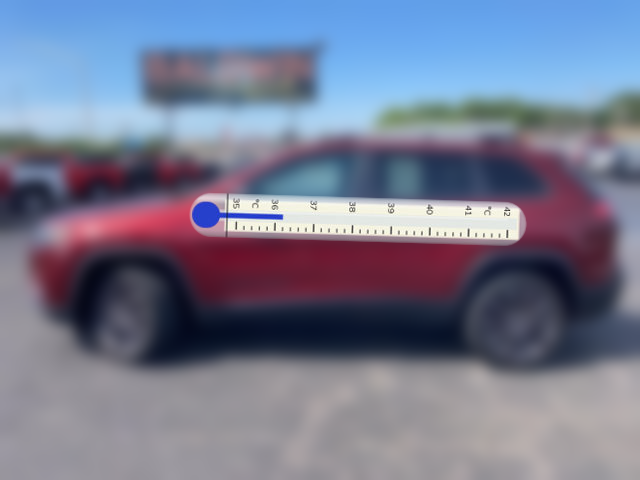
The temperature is 36.2 °C
